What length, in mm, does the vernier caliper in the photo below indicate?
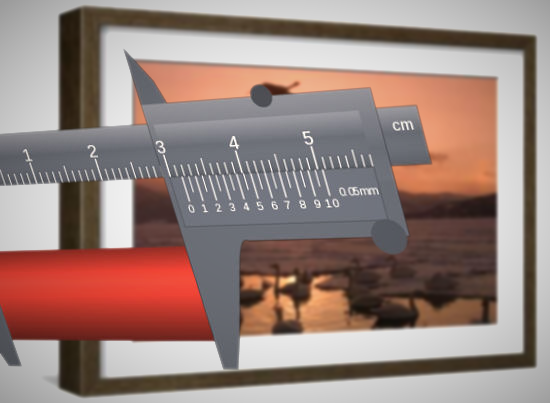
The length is 31.6 mm
